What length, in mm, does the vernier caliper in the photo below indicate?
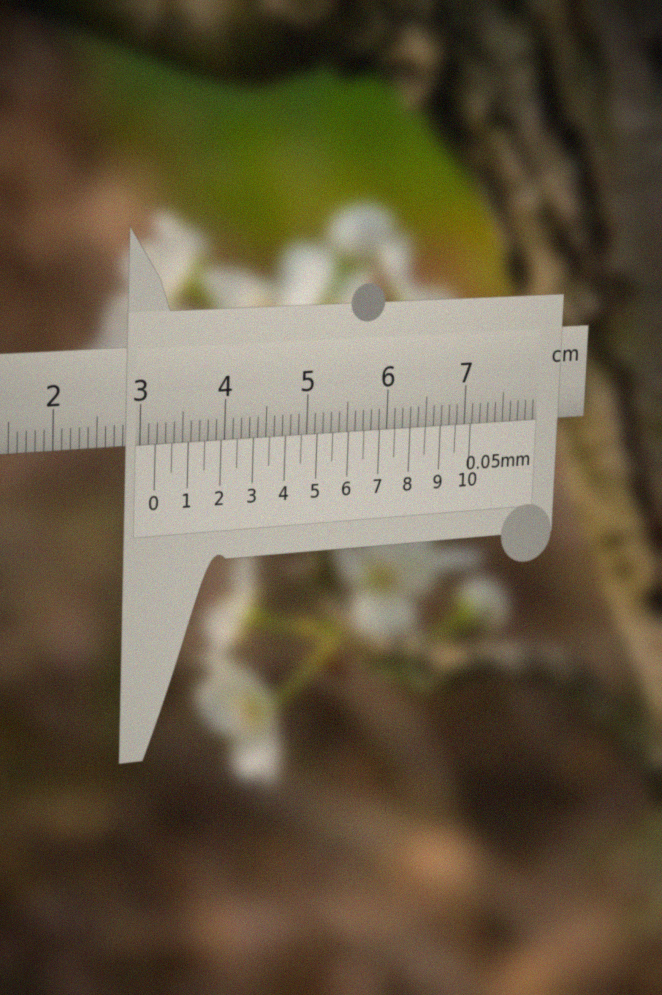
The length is 31.8 mm
